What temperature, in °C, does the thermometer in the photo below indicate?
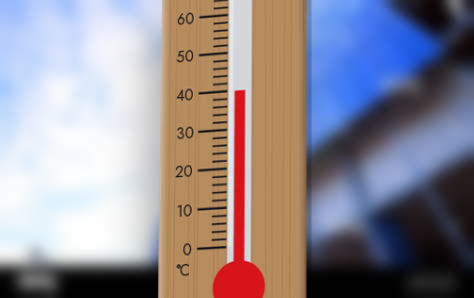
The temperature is 40 °C
